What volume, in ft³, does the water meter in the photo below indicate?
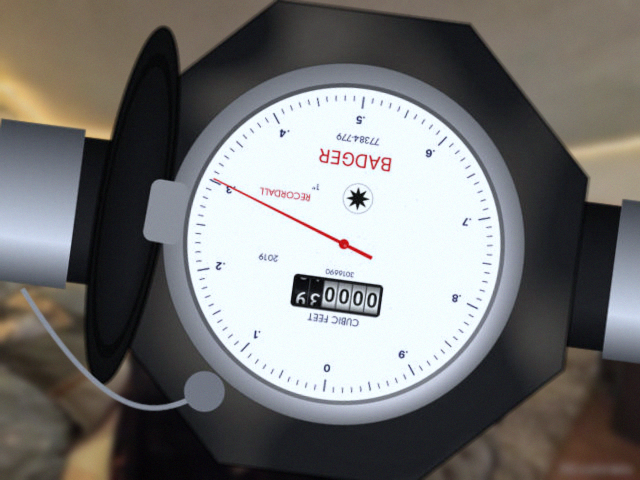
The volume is 39.30 ft³
